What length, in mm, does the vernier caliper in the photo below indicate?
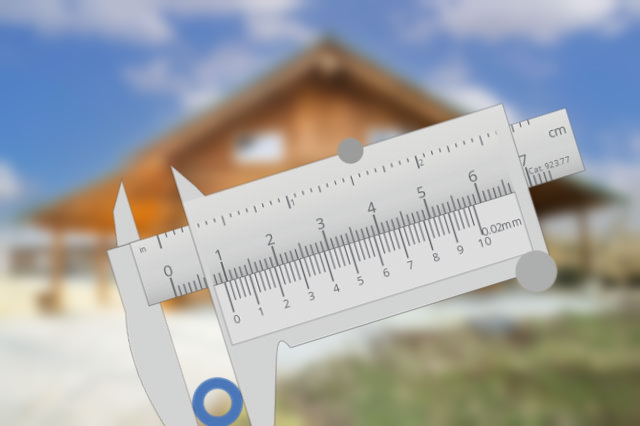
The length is 9.5 mm
